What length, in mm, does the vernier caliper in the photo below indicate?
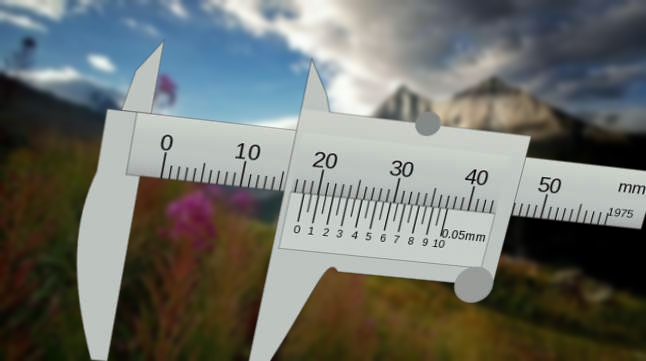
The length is 18.2 mm
